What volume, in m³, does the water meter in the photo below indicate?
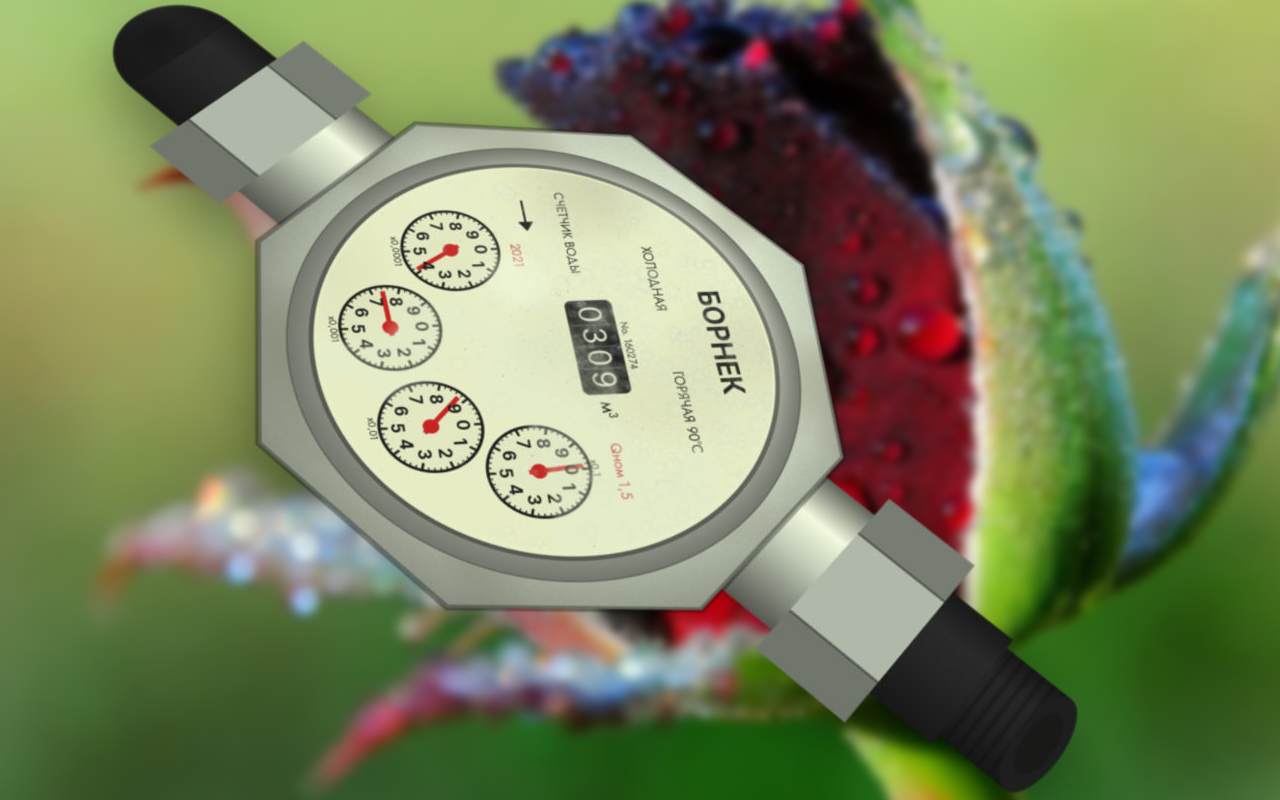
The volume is 308.9874 m³
